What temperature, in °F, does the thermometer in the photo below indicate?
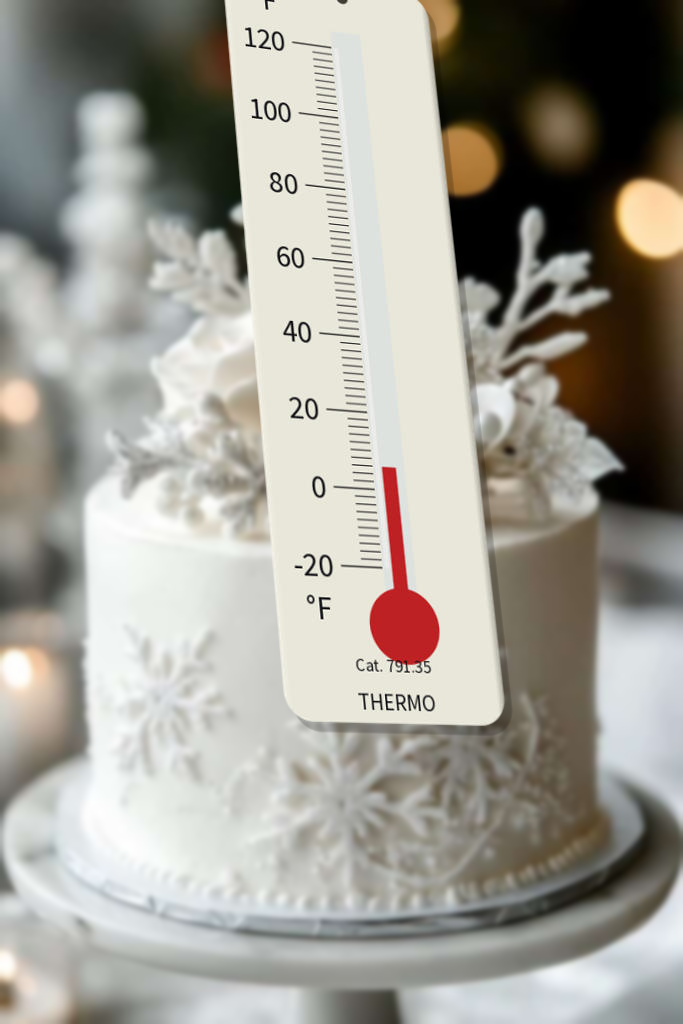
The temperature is 6 °F
